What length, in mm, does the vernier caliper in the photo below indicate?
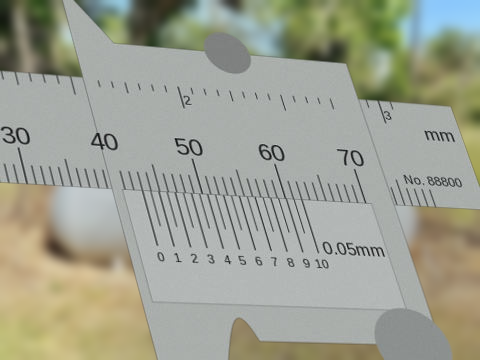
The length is 43.0 mm
